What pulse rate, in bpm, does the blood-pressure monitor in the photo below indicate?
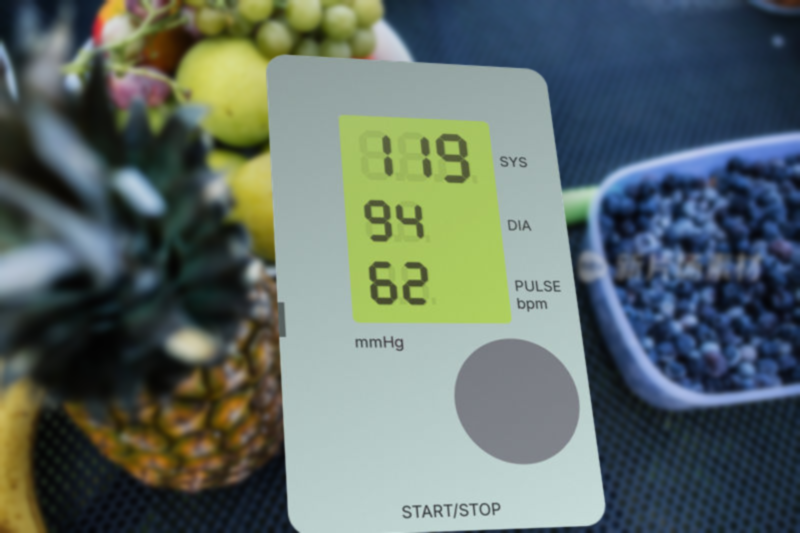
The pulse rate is 62 bpm
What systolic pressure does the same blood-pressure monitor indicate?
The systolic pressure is 119 mmHg
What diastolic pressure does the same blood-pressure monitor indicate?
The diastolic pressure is 94 mmHg
